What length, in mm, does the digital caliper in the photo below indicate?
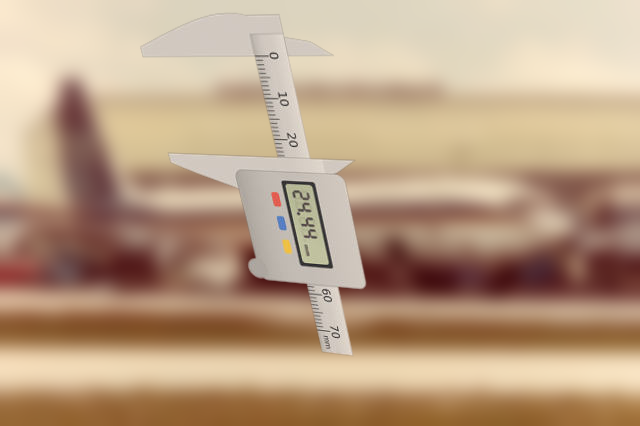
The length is 24.44 mm
